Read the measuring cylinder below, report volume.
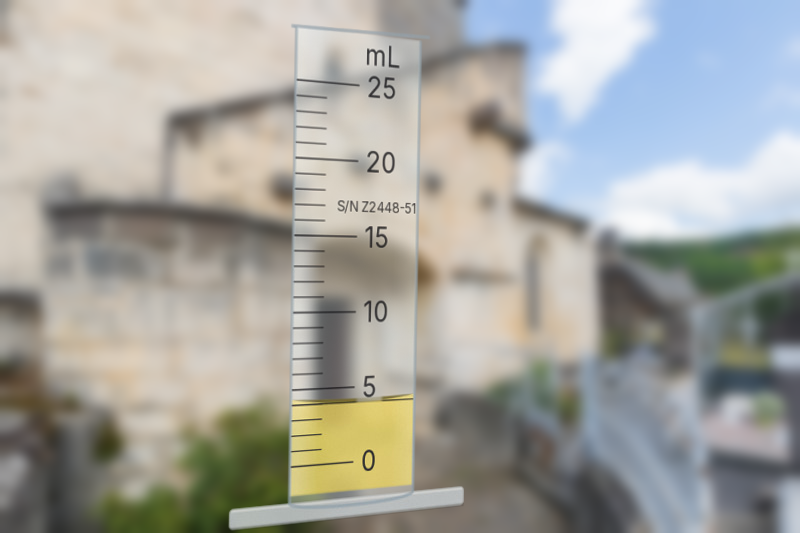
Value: 4 mL
